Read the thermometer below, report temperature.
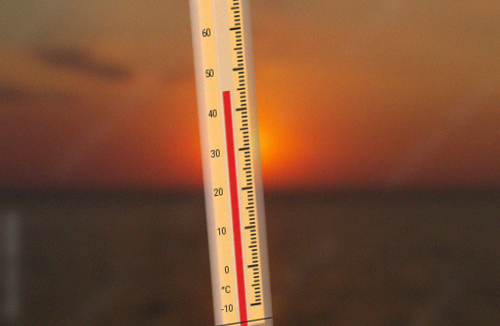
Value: 45 °C
